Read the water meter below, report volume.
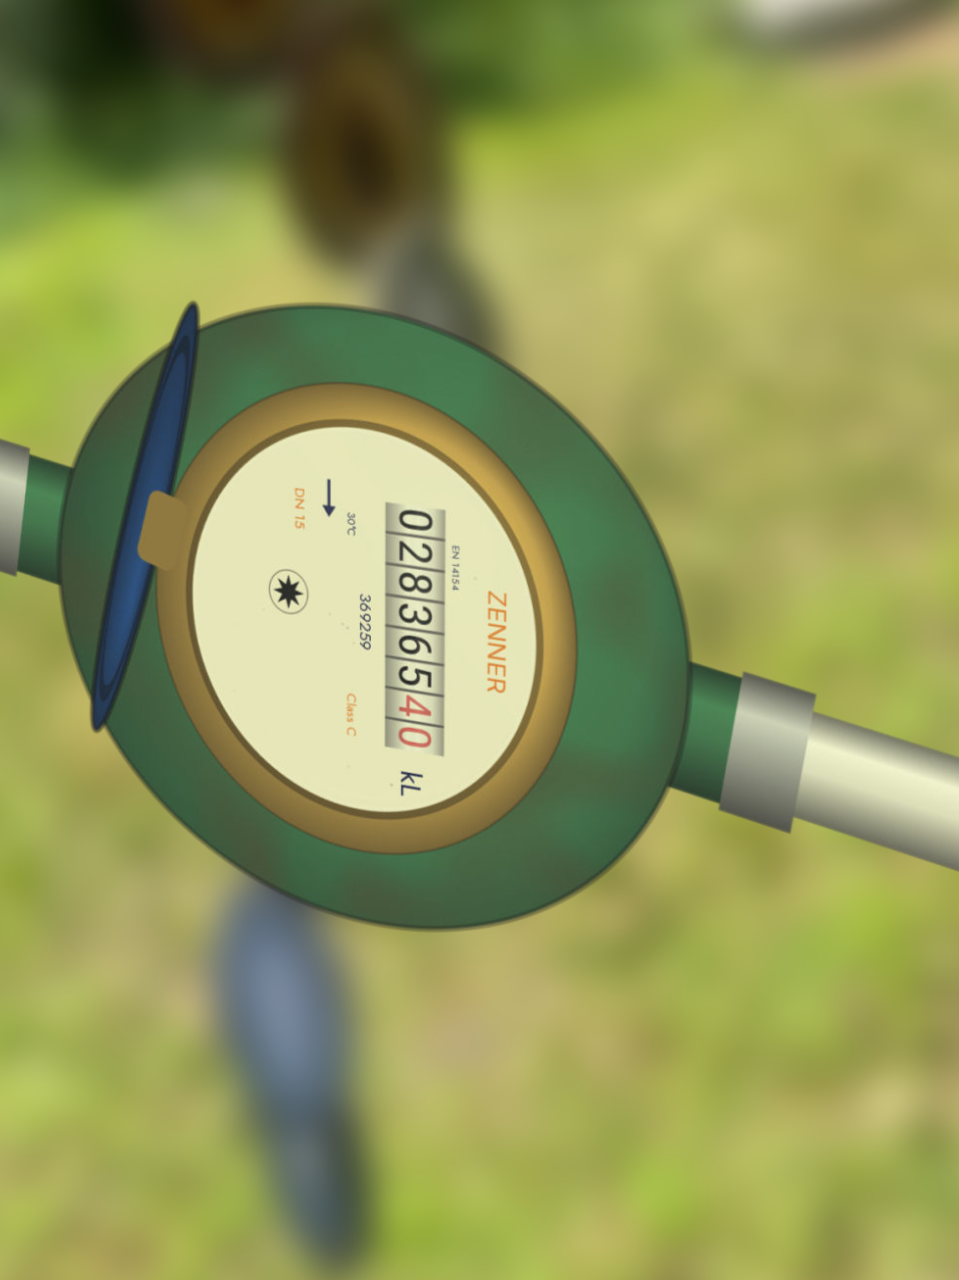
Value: 28365.40 kL
